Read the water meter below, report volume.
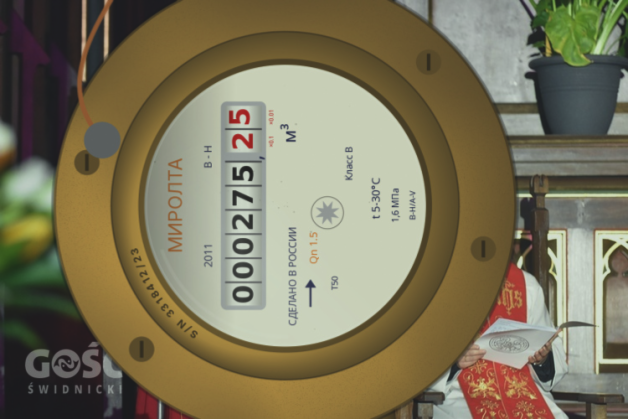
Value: 275.25 m³
